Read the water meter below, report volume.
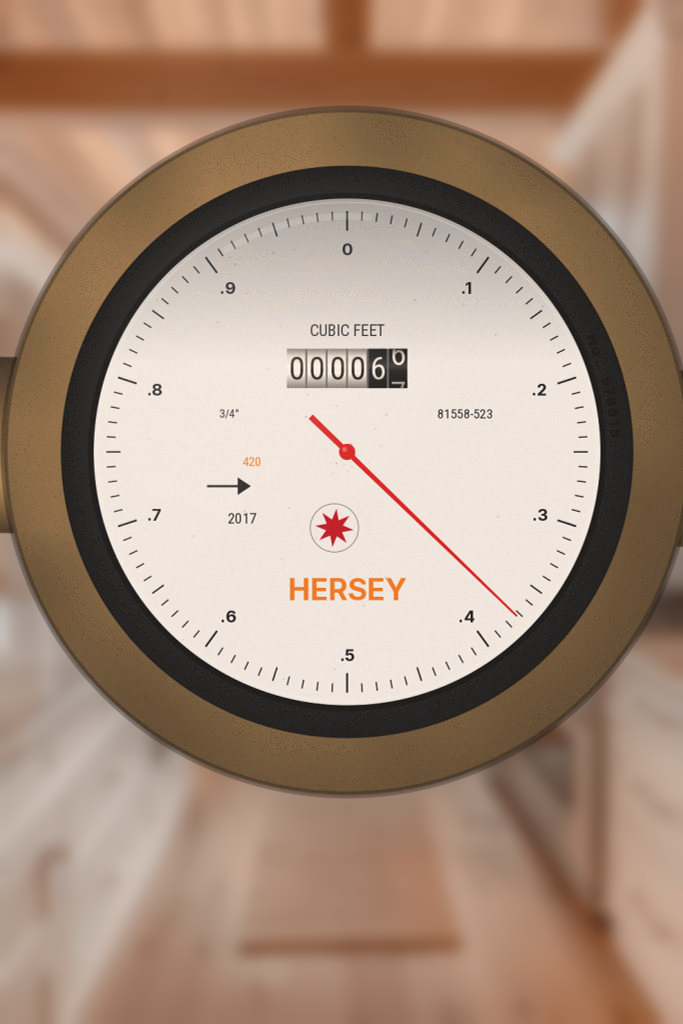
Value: 66.37 ft³
